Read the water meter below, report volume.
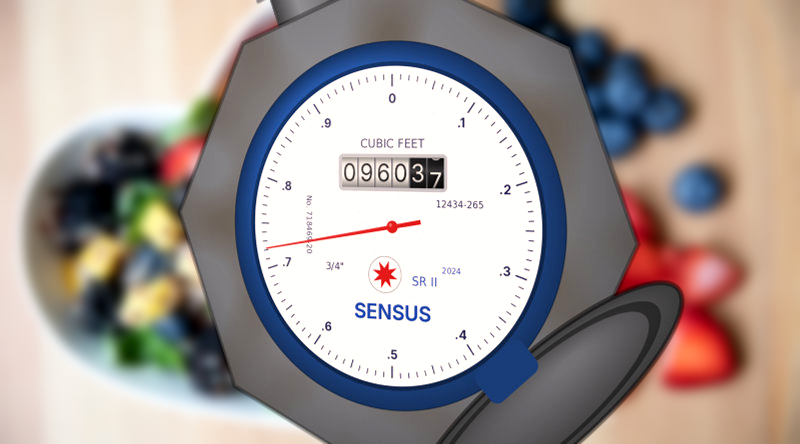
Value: 96036.72 ft³
